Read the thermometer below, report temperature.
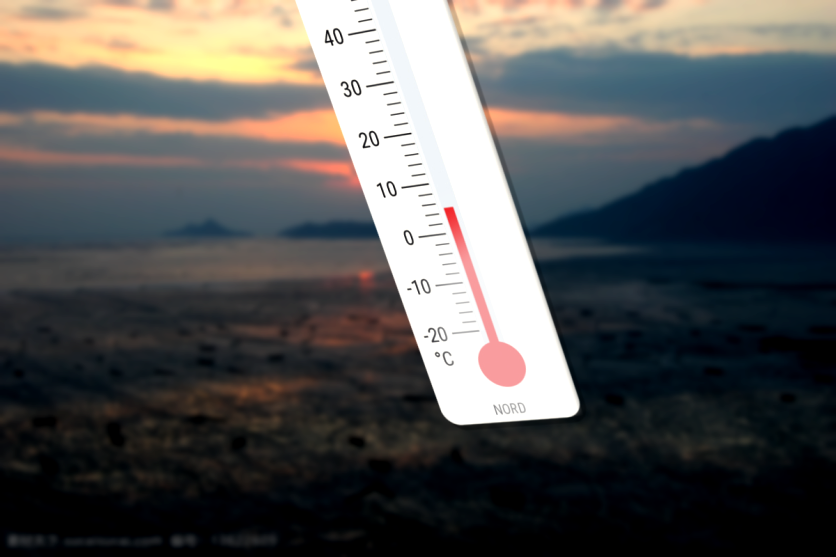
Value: 5 °C
